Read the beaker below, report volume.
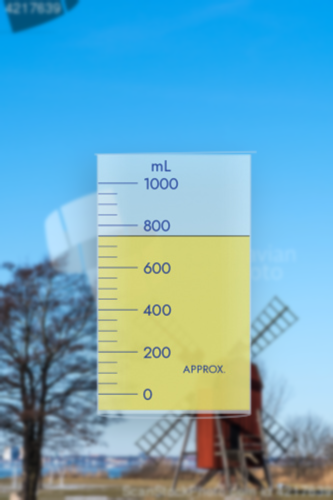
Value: 750 mL
